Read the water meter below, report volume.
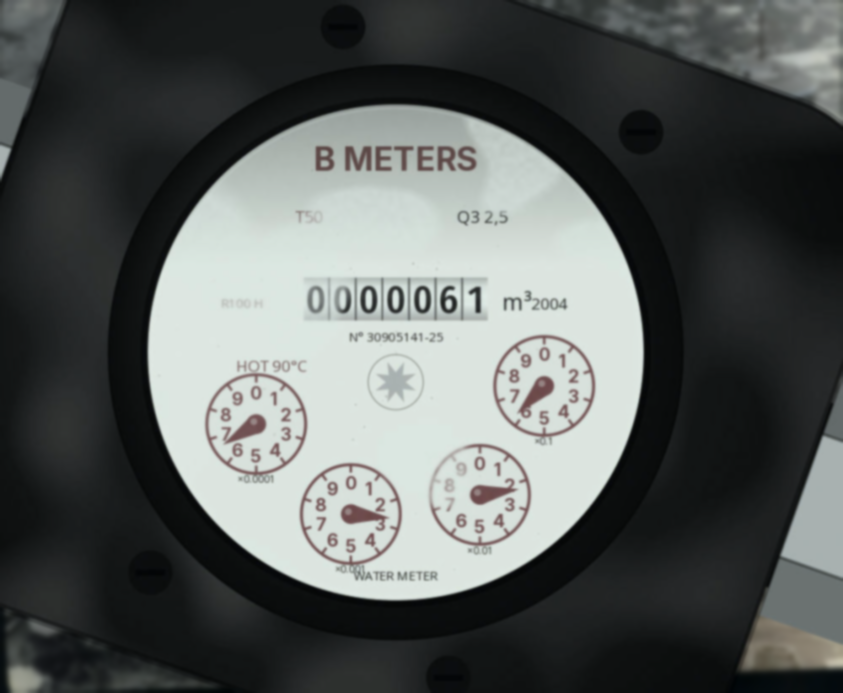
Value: 61.6226 m³
